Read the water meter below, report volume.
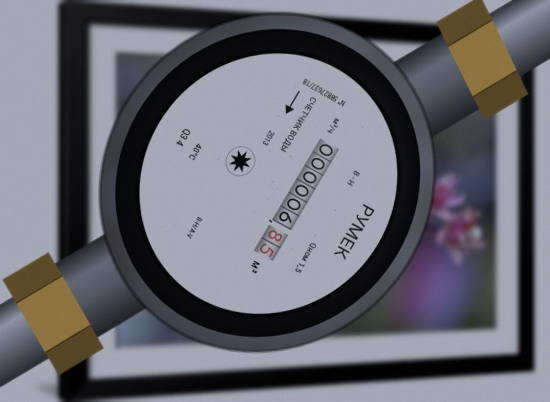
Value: 6.85 m³
